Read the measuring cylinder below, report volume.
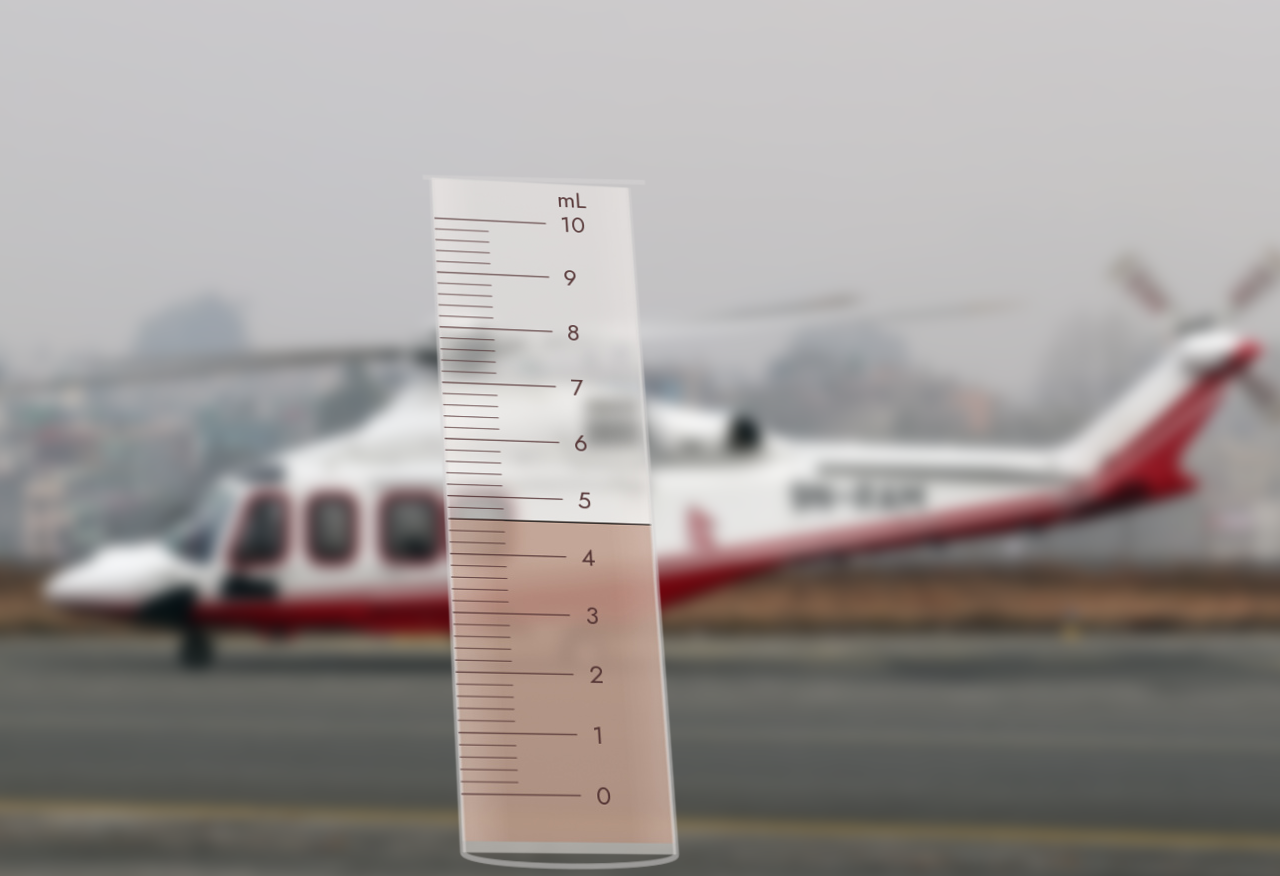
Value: 4.6 mL
